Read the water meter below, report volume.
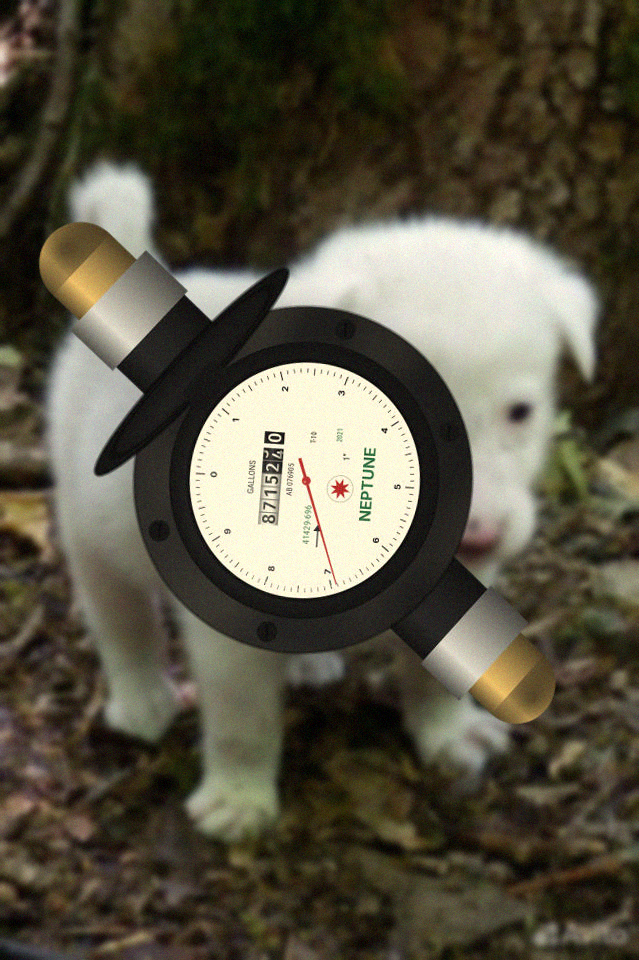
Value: 8715236.9 gal
